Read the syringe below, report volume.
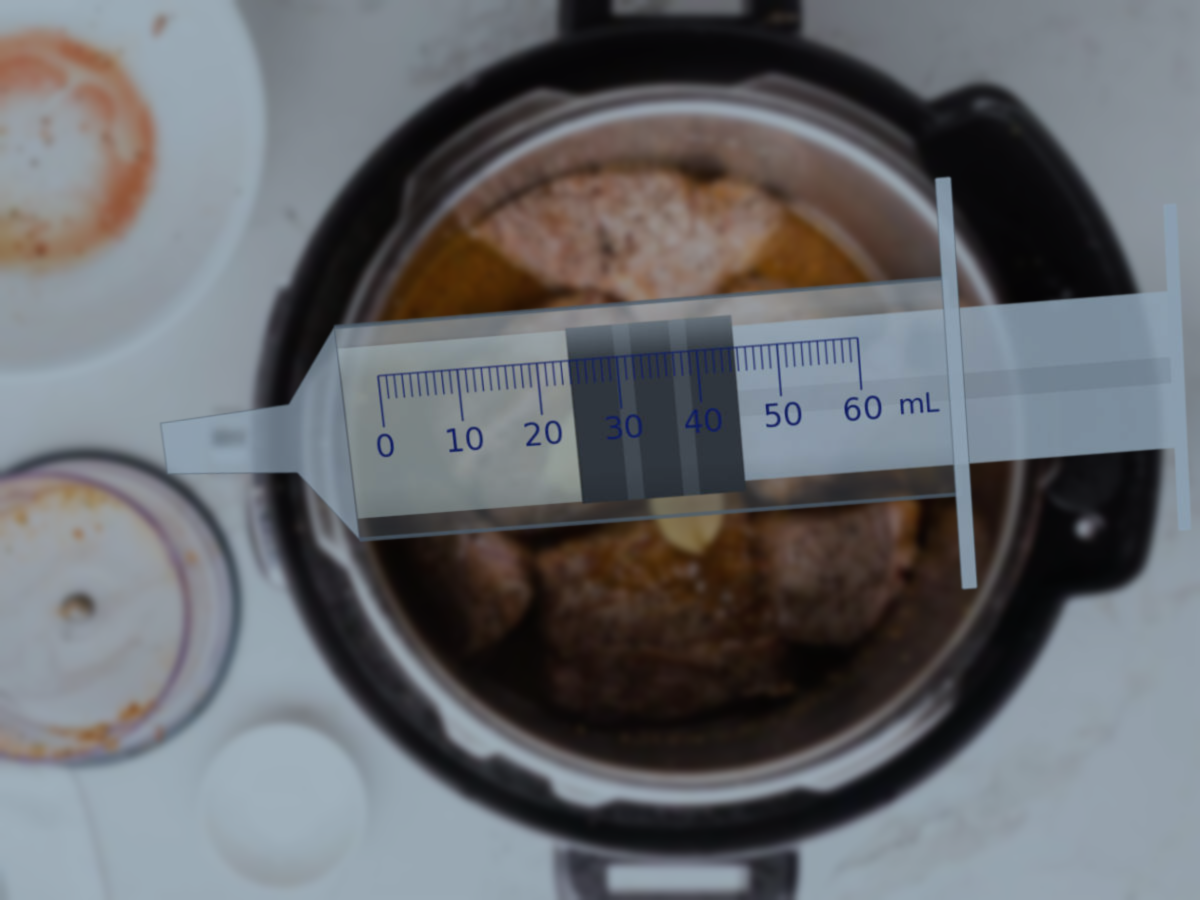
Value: 24 mL
